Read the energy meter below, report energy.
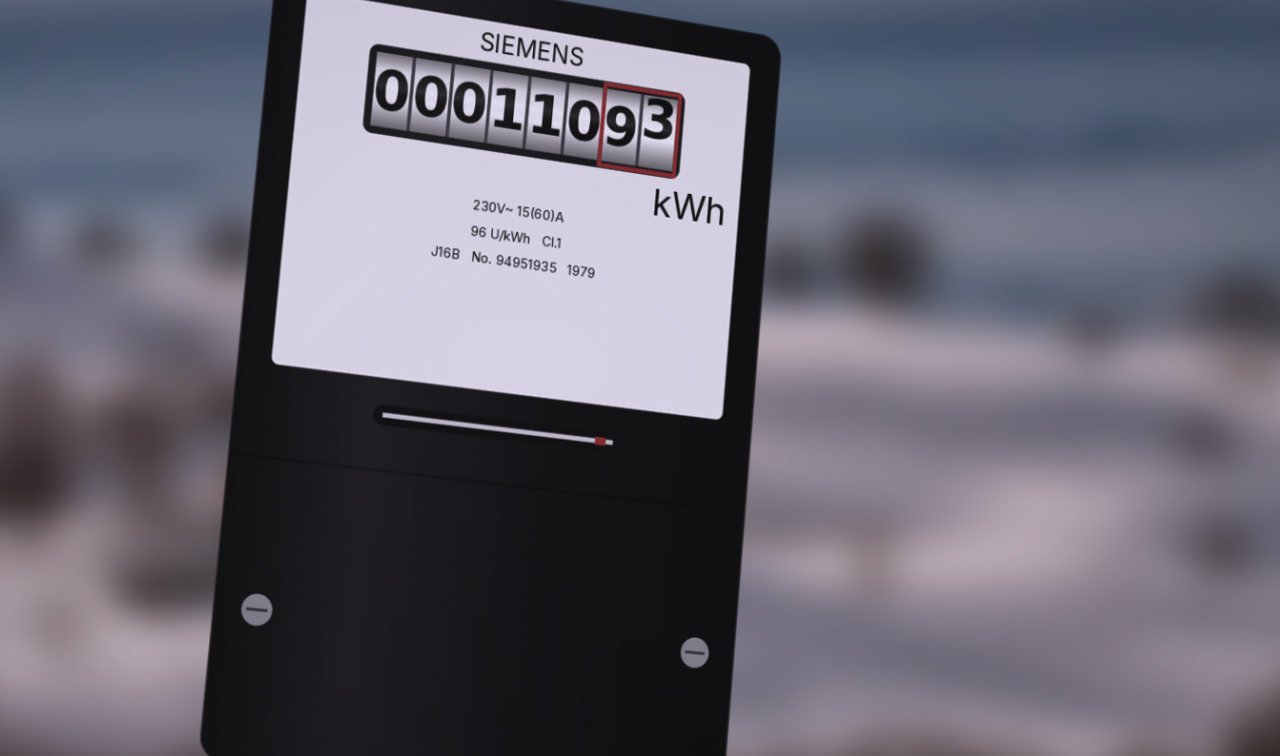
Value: 110.93 kWh
